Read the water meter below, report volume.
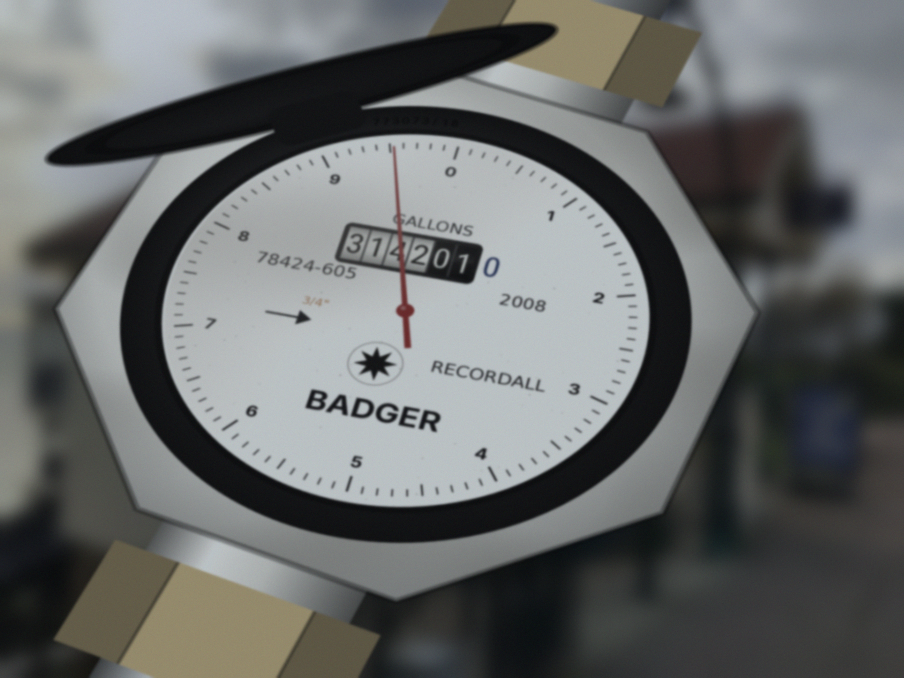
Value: 3142009.5 gal
